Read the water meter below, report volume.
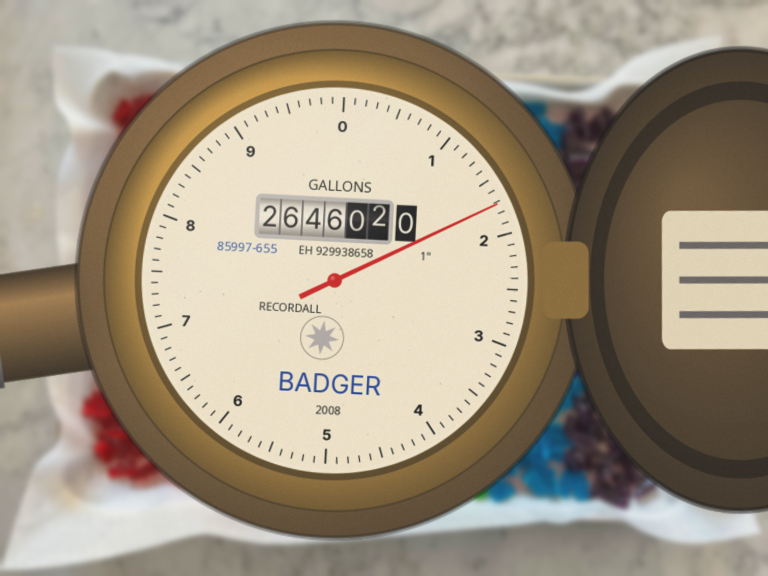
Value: 2646021.7 gal
